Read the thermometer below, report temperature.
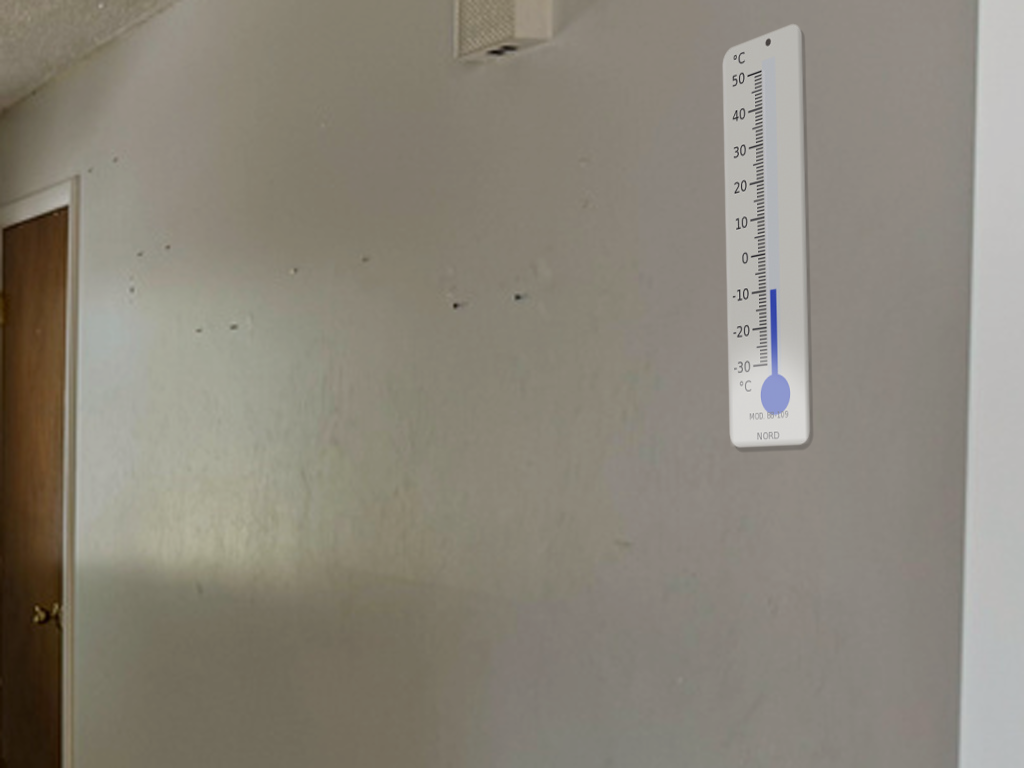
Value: -10 °C
